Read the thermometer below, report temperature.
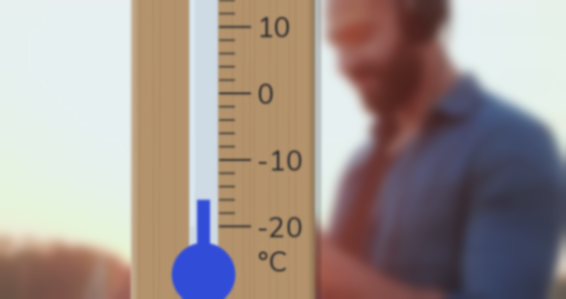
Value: -16 °C
